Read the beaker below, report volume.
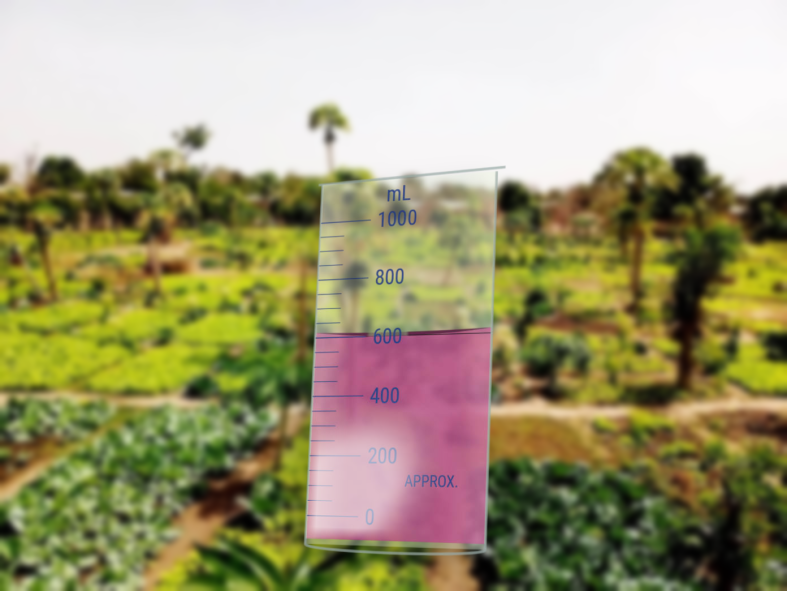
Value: 600 mL
